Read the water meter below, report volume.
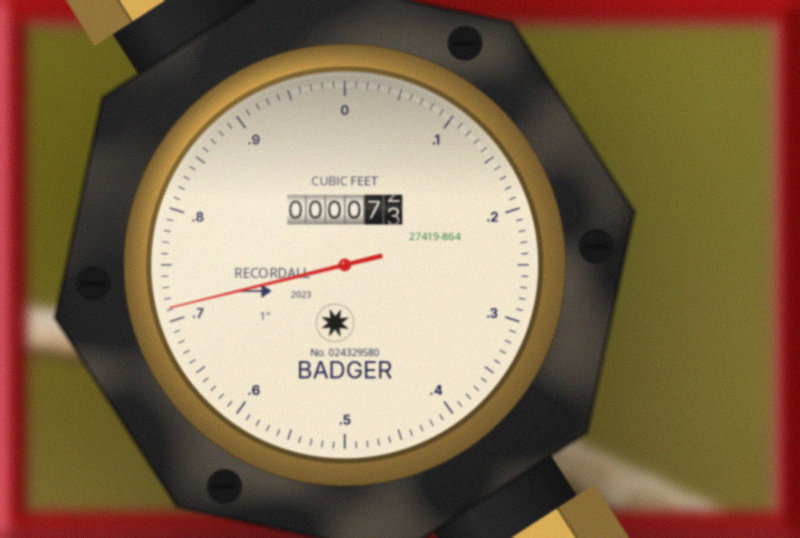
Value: 72.71 ft³
